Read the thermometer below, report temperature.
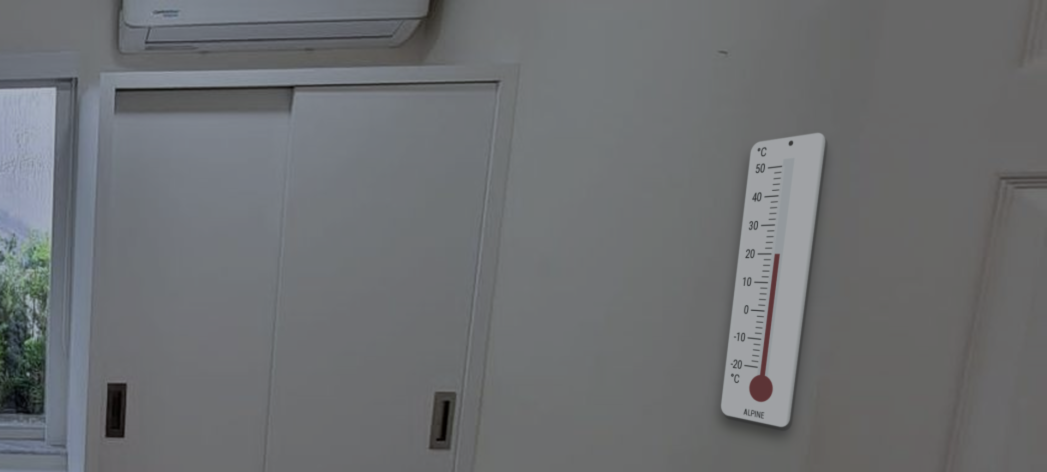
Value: 20 °C
